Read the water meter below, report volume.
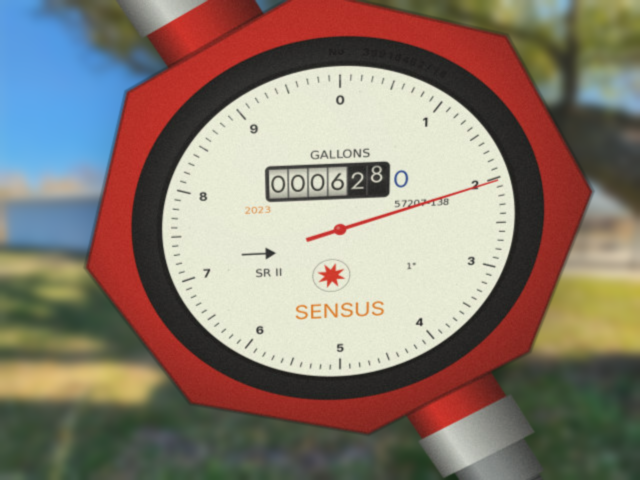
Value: 6282.0 gal
